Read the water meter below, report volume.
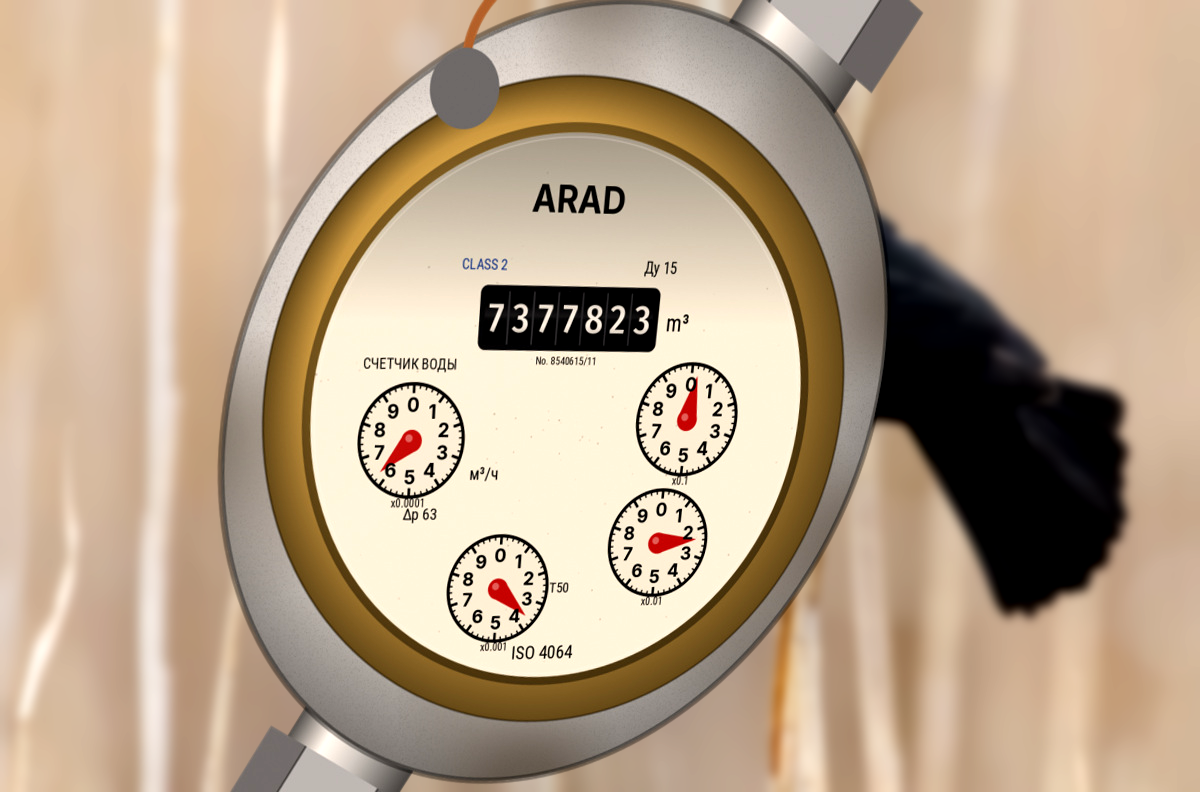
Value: 7377823.0236 m³
